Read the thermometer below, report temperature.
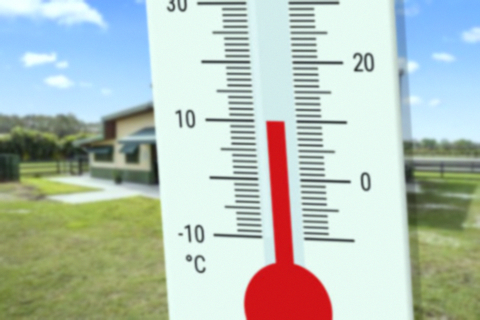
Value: 10 °C
